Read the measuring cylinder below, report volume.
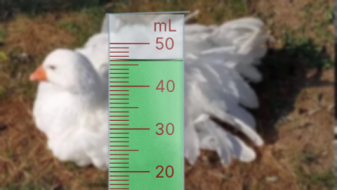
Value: 46 mL
